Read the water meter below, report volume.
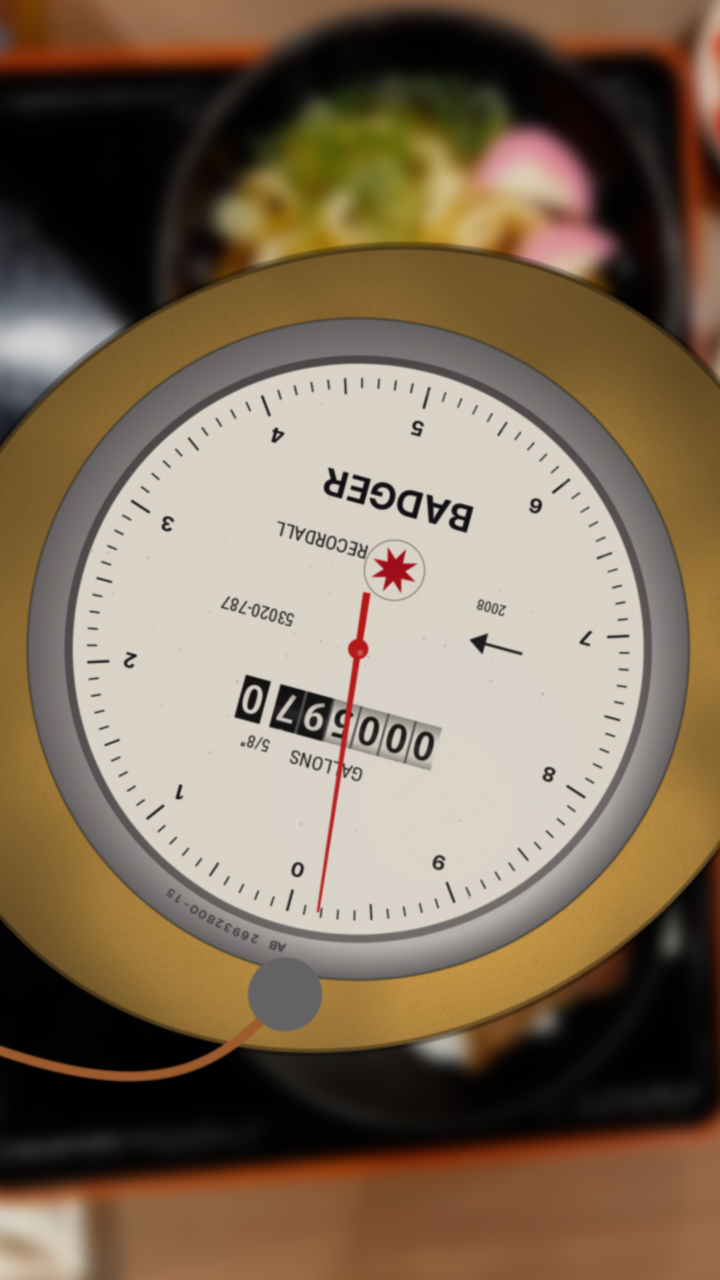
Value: 5969.8 gal
